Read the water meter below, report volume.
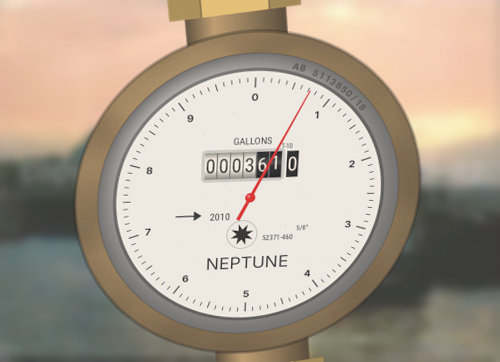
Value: 3610.7 gal
